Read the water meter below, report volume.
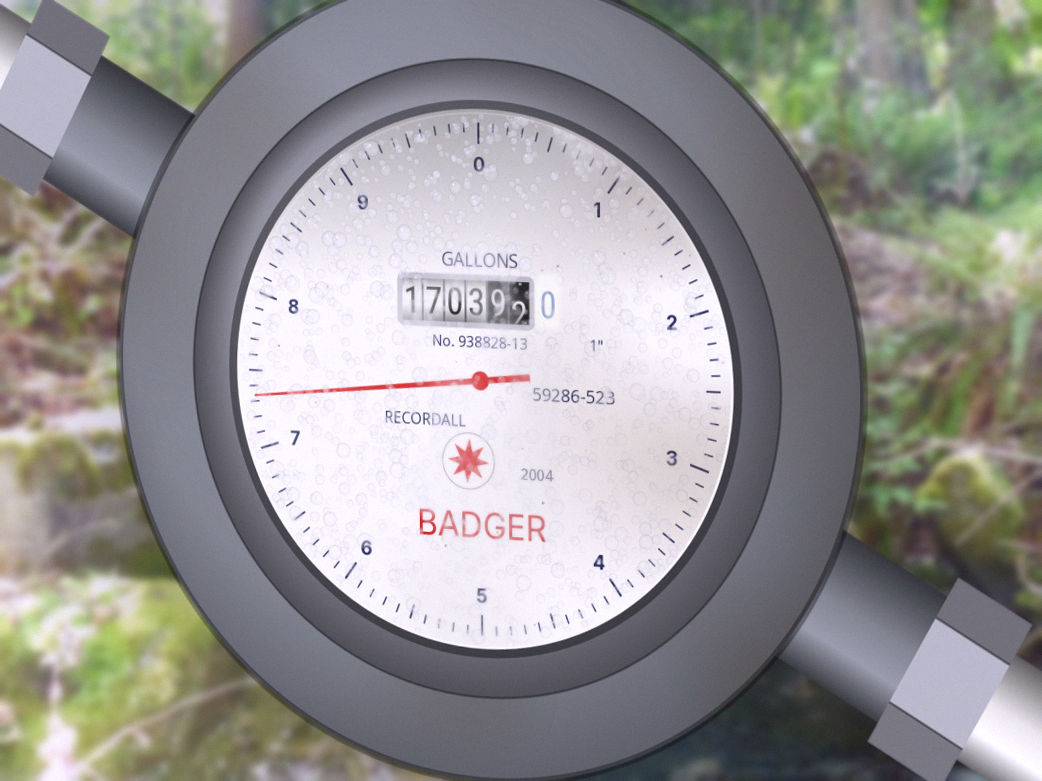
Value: 1703917.3 gal
